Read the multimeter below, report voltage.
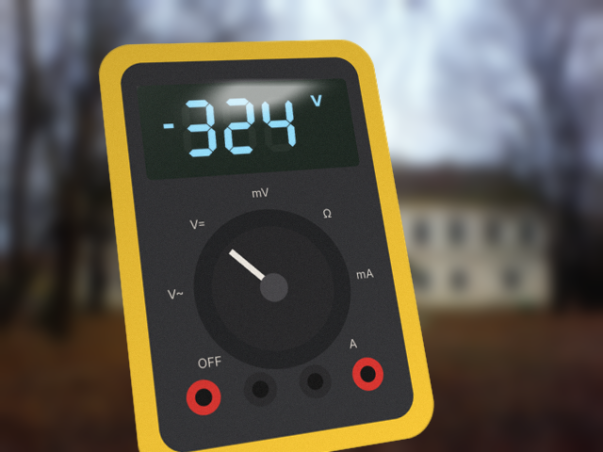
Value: -324 V
